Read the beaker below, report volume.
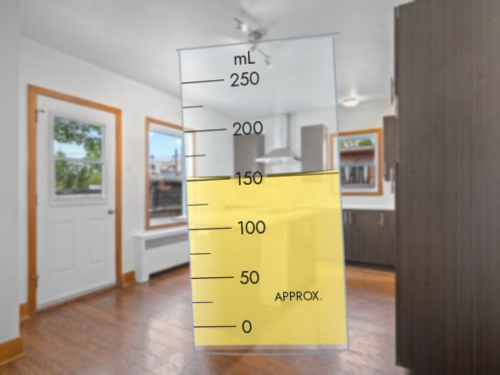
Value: 150 mL
